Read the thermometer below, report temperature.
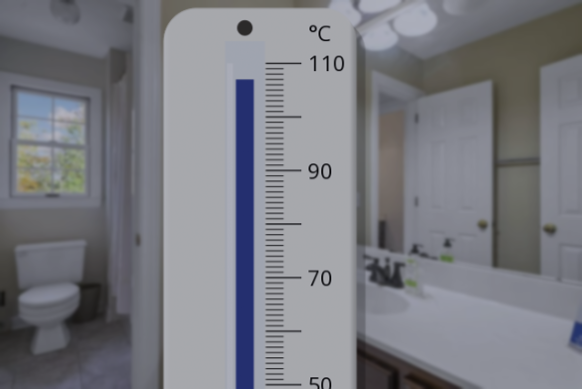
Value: 107 °C
